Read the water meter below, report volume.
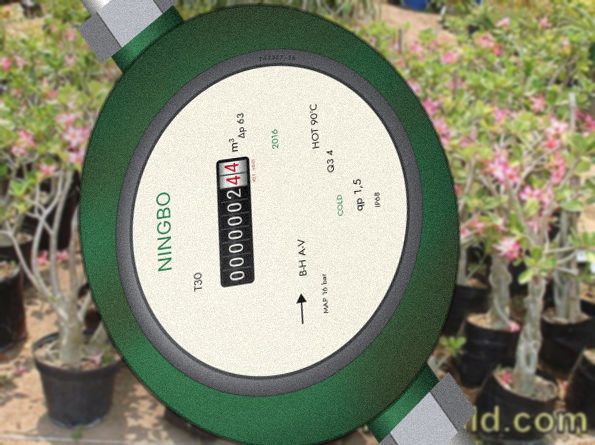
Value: 2.44 m³
